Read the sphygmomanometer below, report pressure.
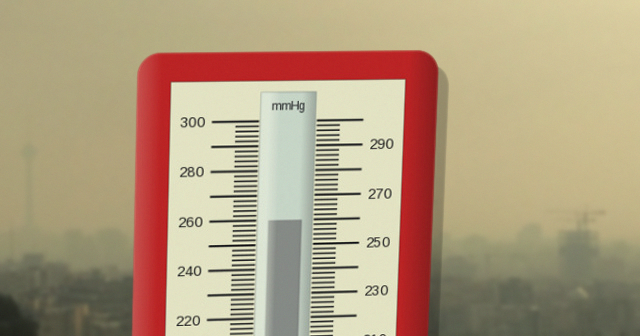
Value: 260 mmHg
